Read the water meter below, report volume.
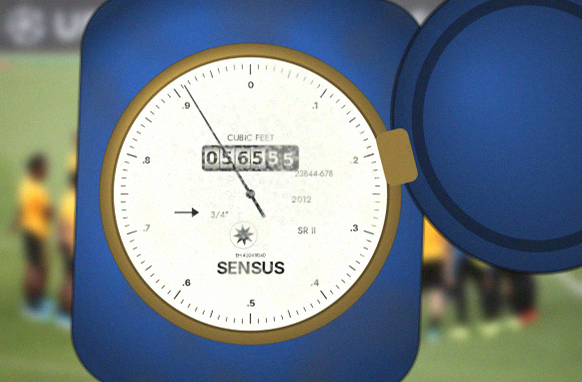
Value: 56554.91 ft³
